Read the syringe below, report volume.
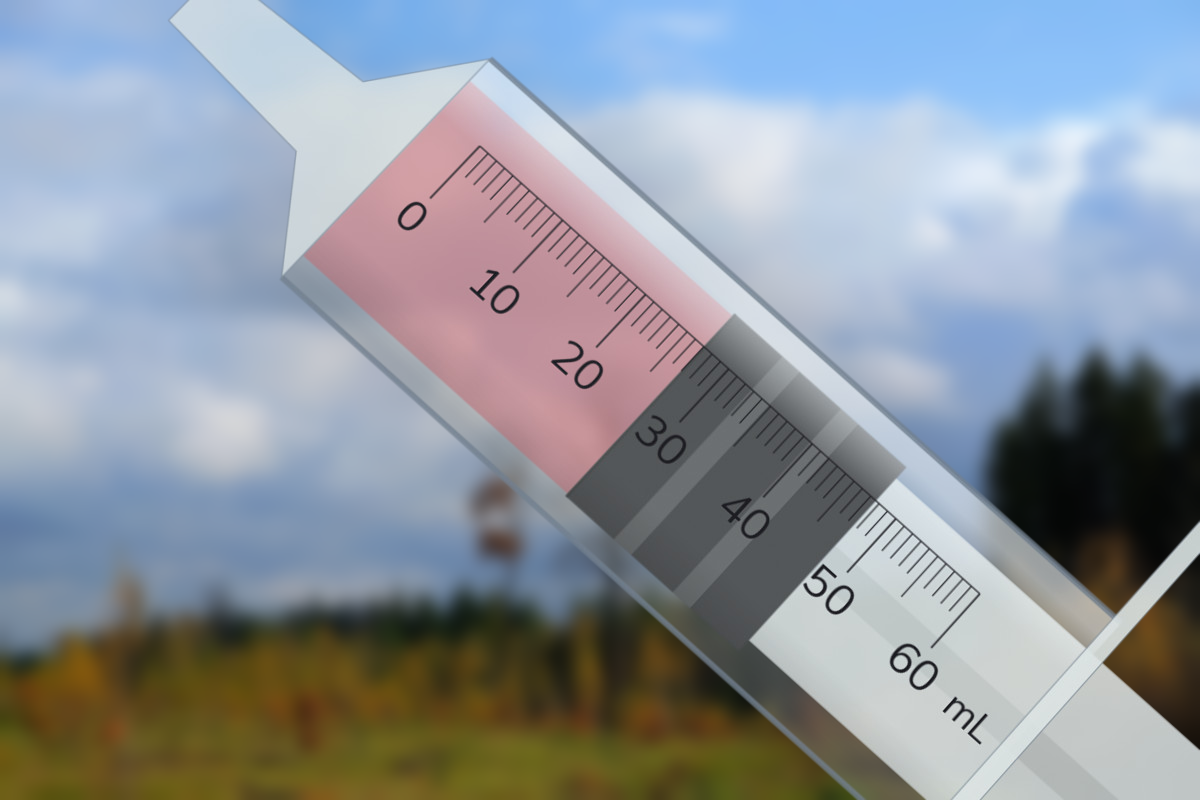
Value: 27 mL
